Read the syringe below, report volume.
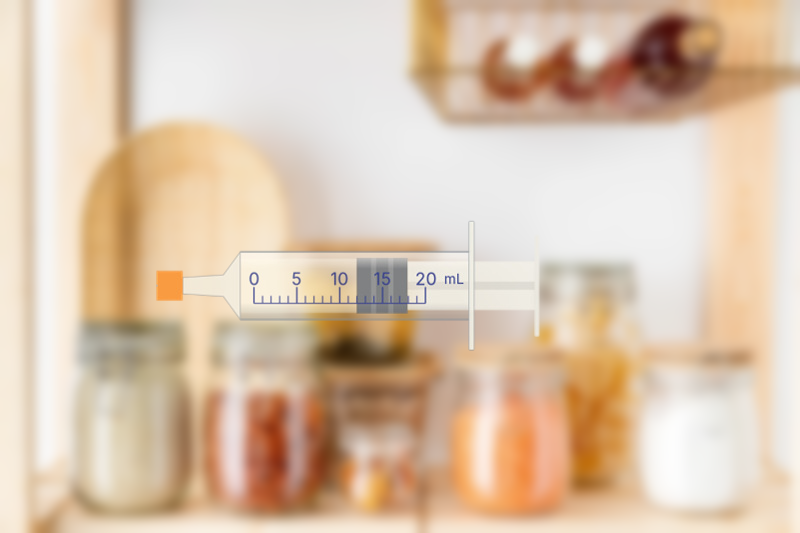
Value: 12 mL
